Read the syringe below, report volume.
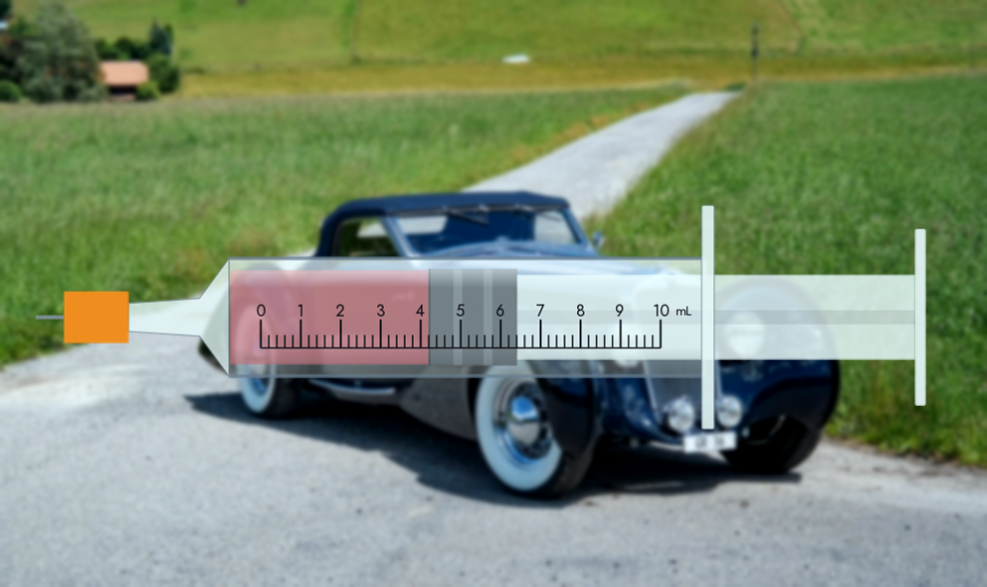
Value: 4.2 mL
